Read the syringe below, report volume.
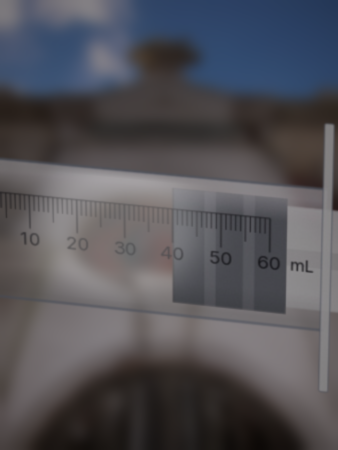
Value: 40 mL
